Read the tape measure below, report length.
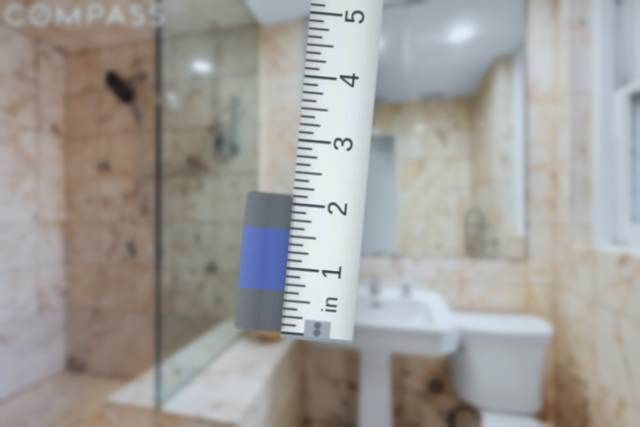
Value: 2.125 in
